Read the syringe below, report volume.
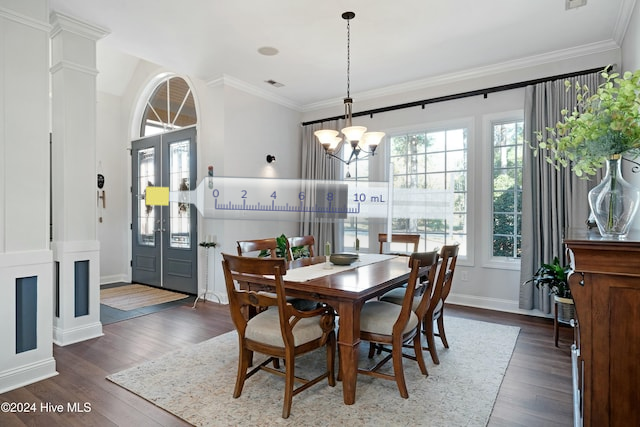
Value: 7 mL
